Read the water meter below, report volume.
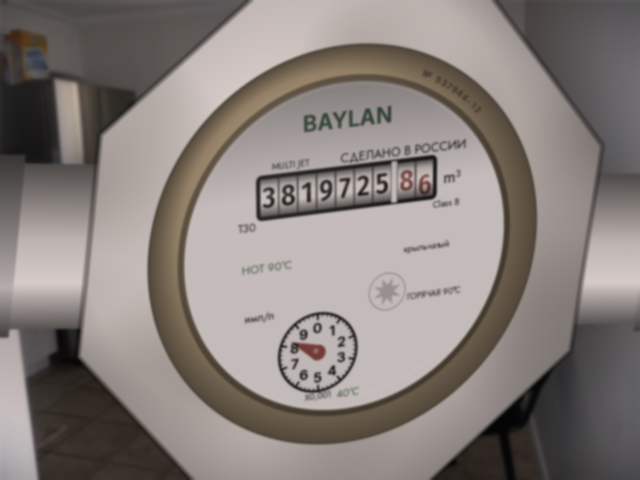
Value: 3819725.858 m³
